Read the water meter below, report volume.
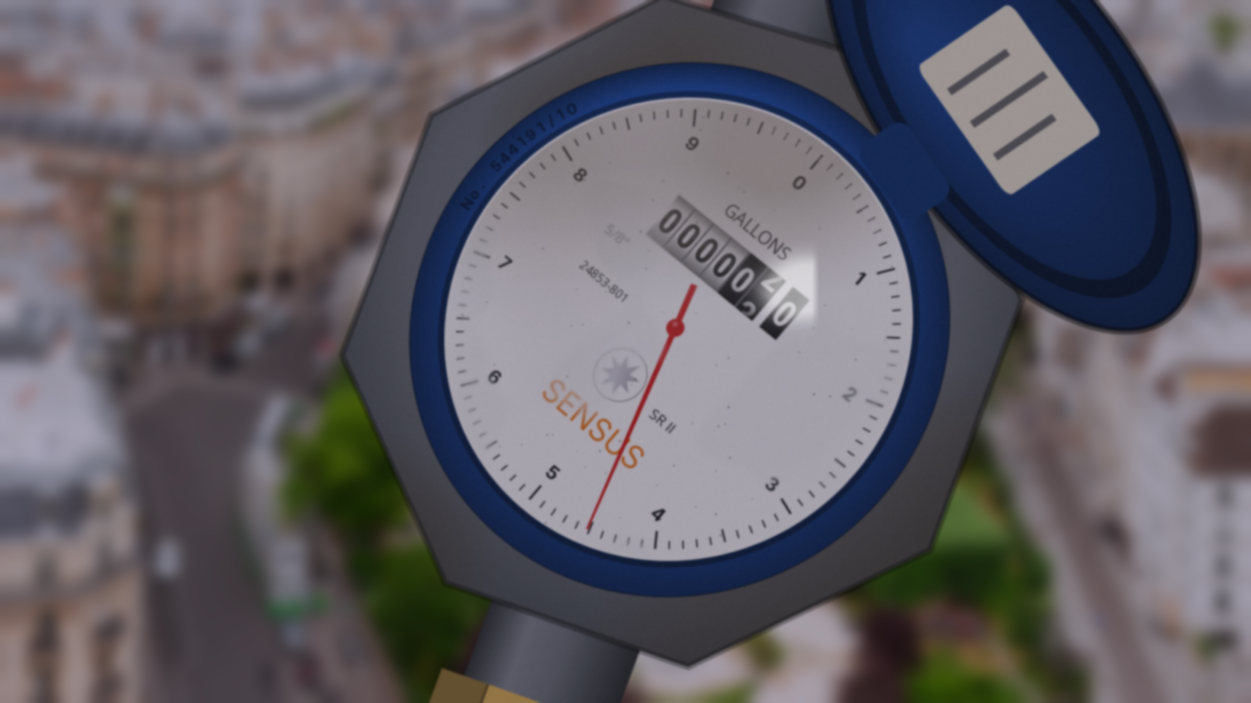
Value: 24.5 gal
